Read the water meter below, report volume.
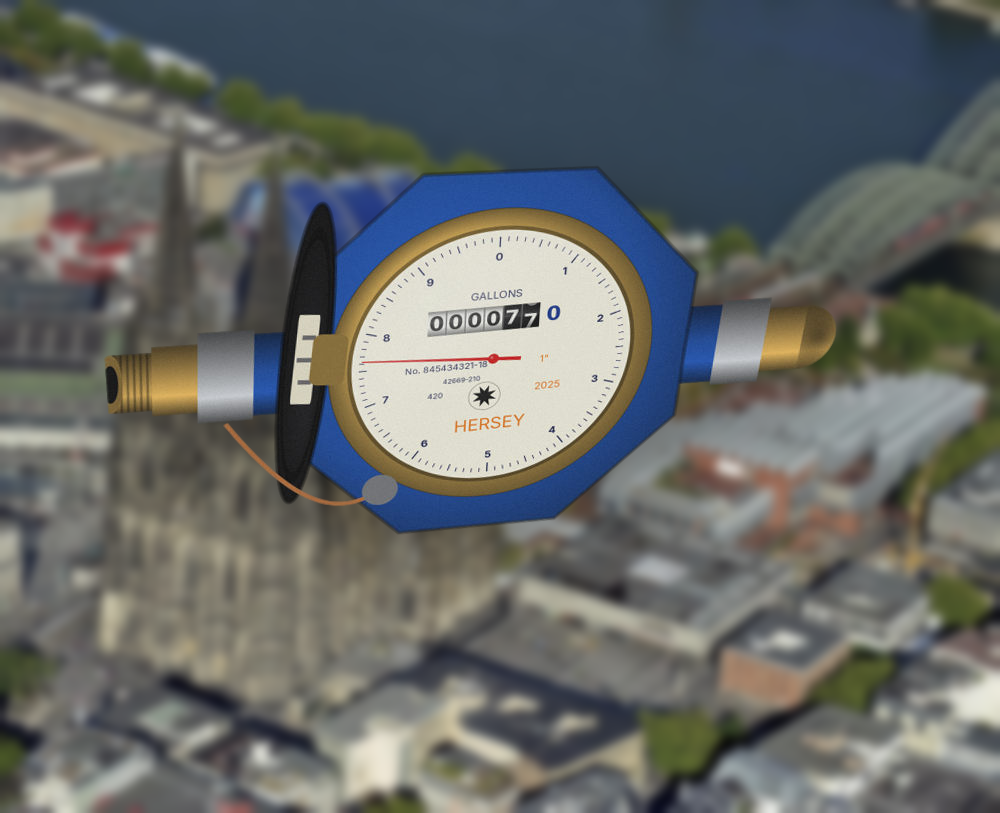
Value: 767.6 gal
